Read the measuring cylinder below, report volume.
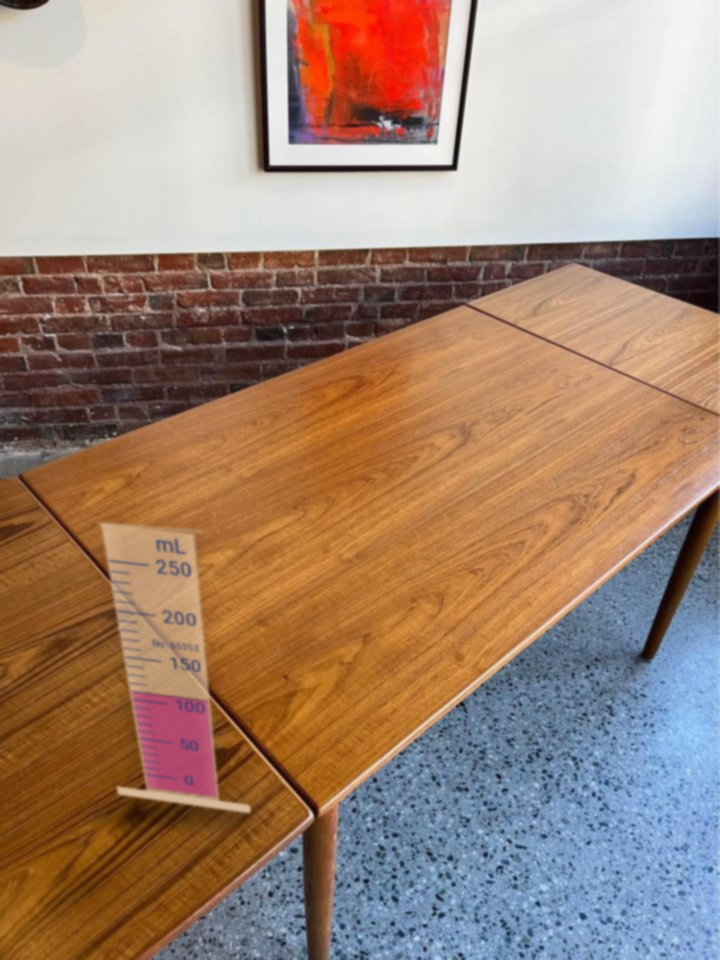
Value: 110 mL
